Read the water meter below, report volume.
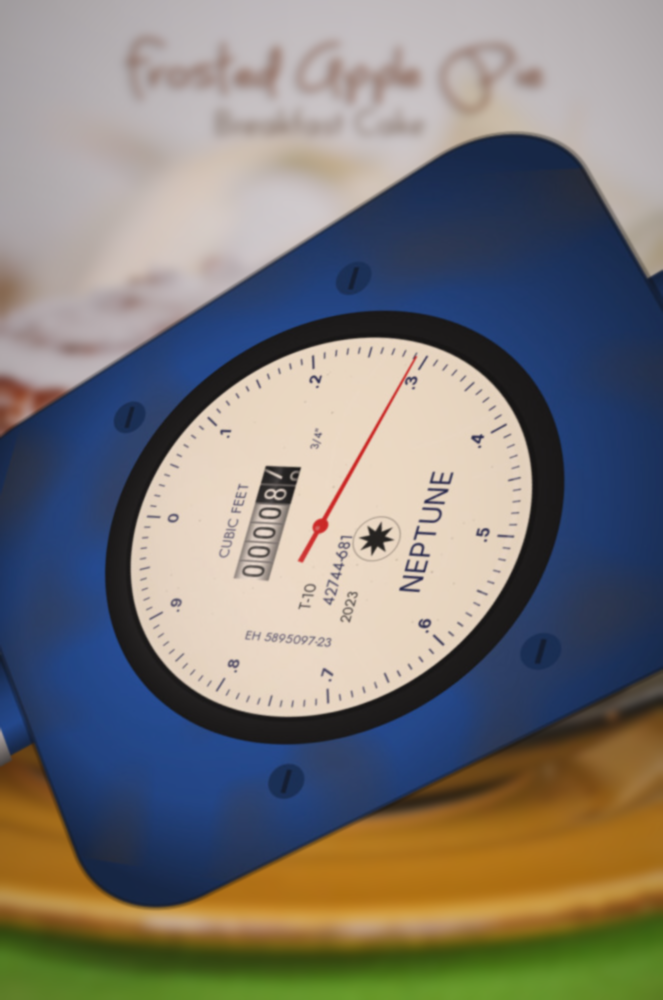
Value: 87.29 ft³
